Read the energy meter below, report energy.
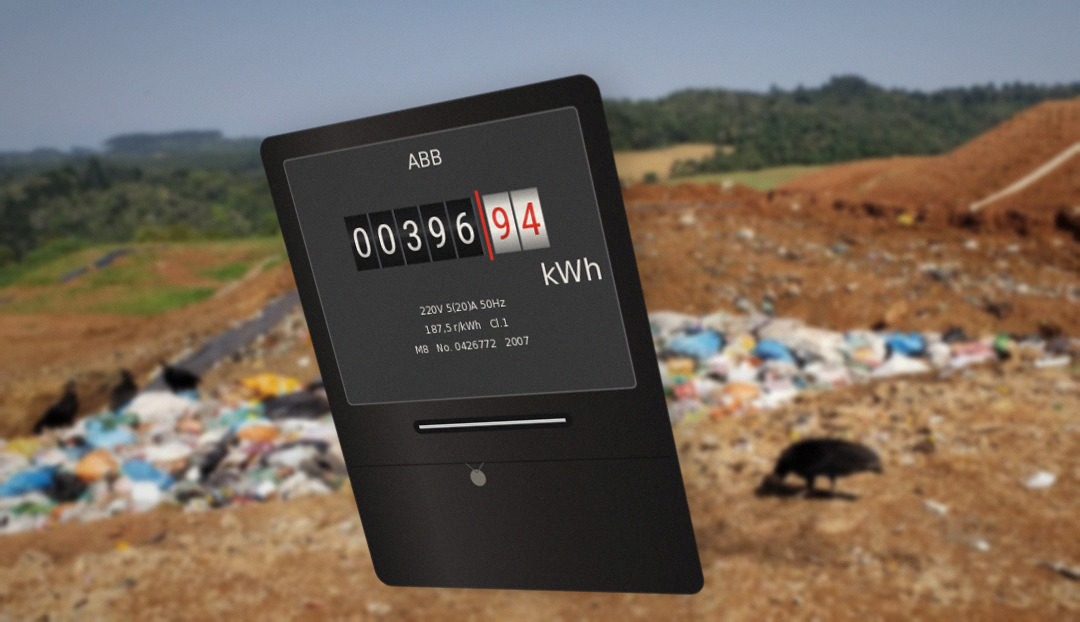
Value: 396.94 kWh
